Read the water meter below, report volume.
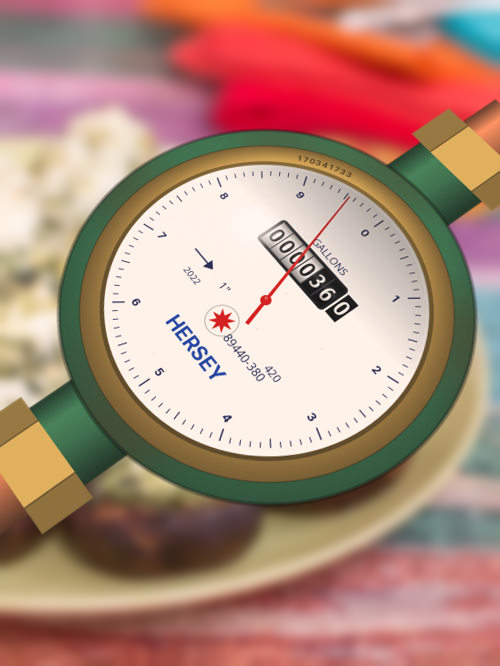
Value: 359.5 gal
